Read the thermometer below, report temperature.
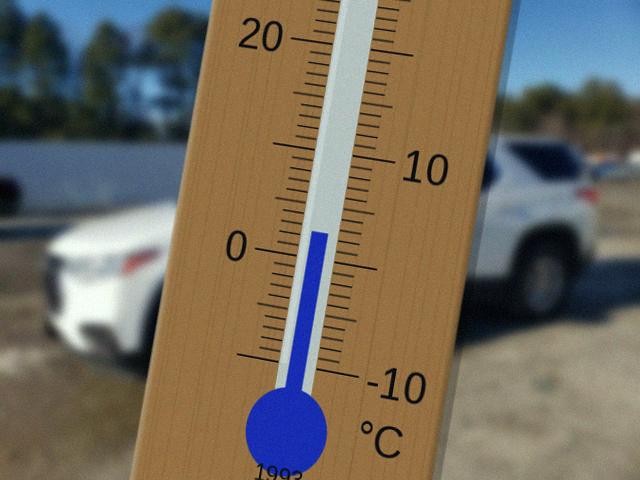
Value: 2.5 °C
